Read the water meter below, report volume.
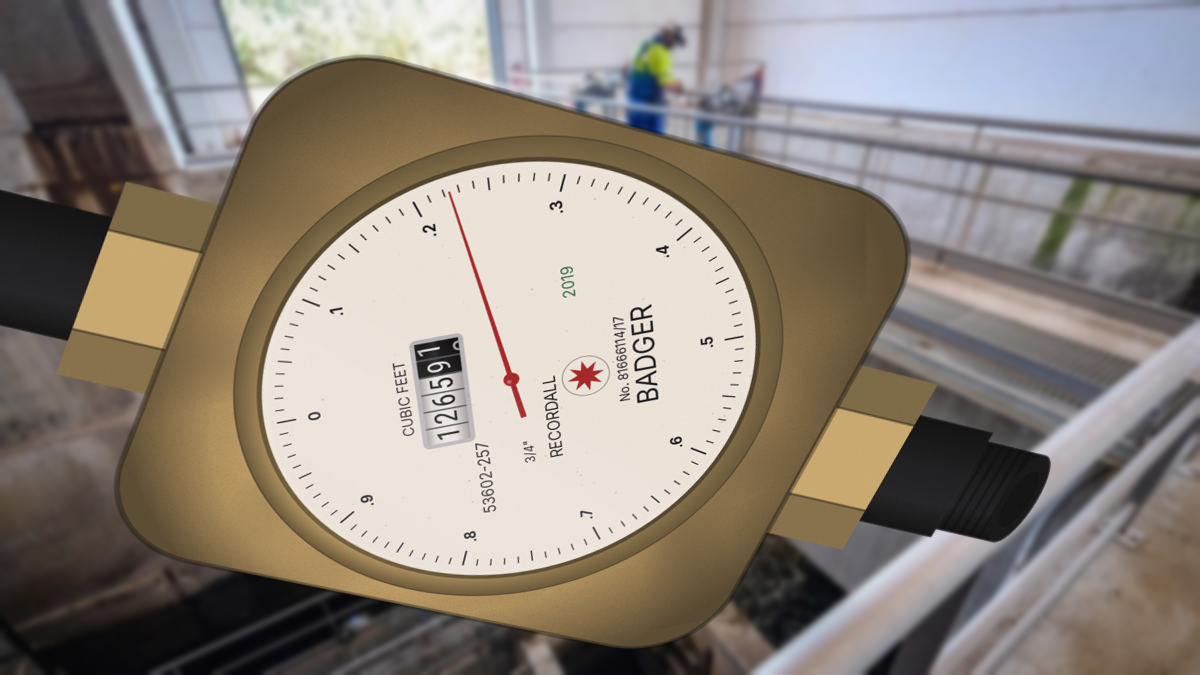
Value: 126591.22 ft³
